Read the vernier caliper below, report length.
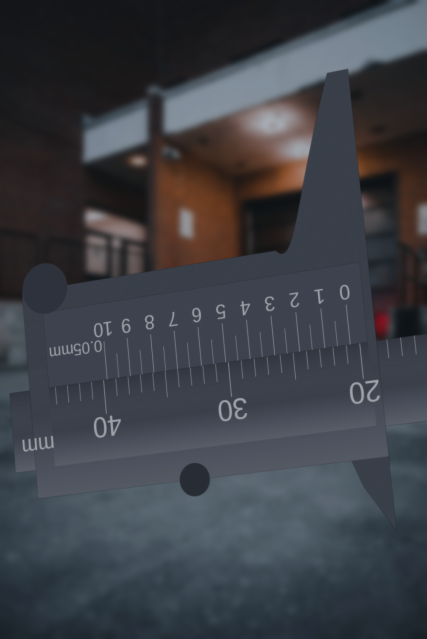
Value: 20.7 mm
